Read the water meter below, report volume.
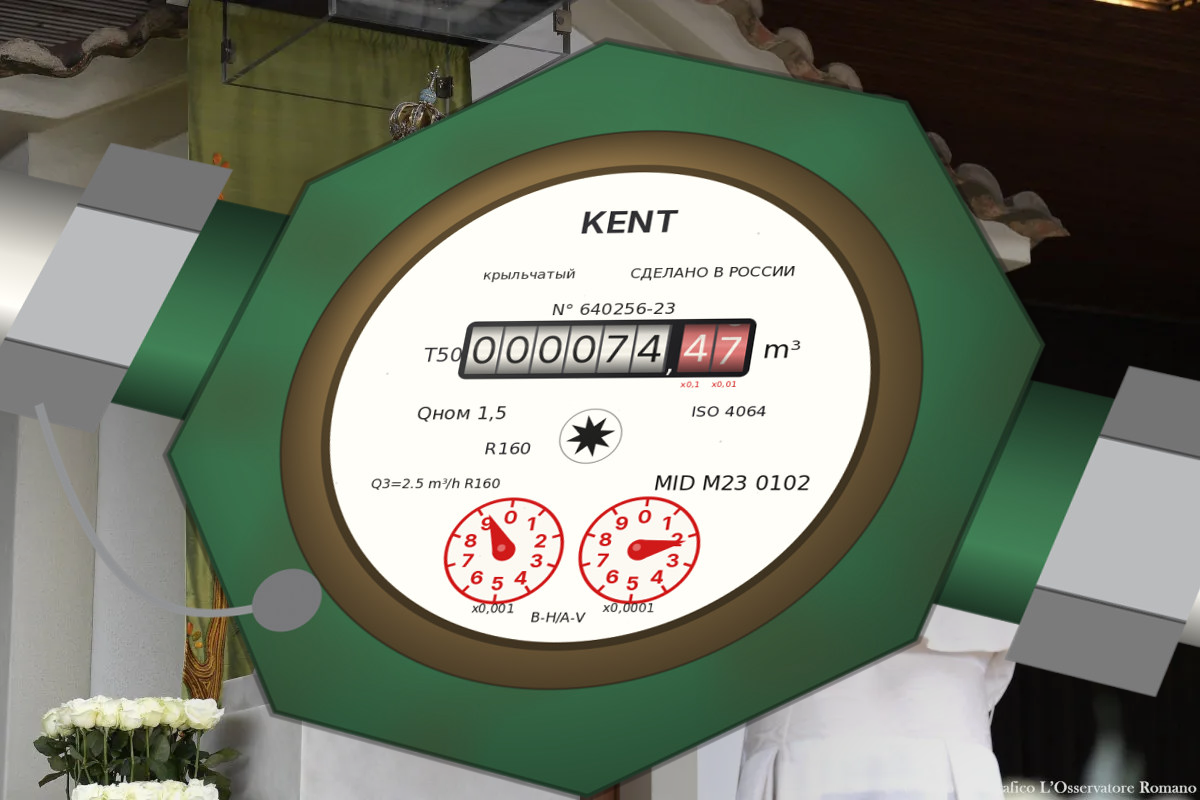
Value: 74.4692 m³
